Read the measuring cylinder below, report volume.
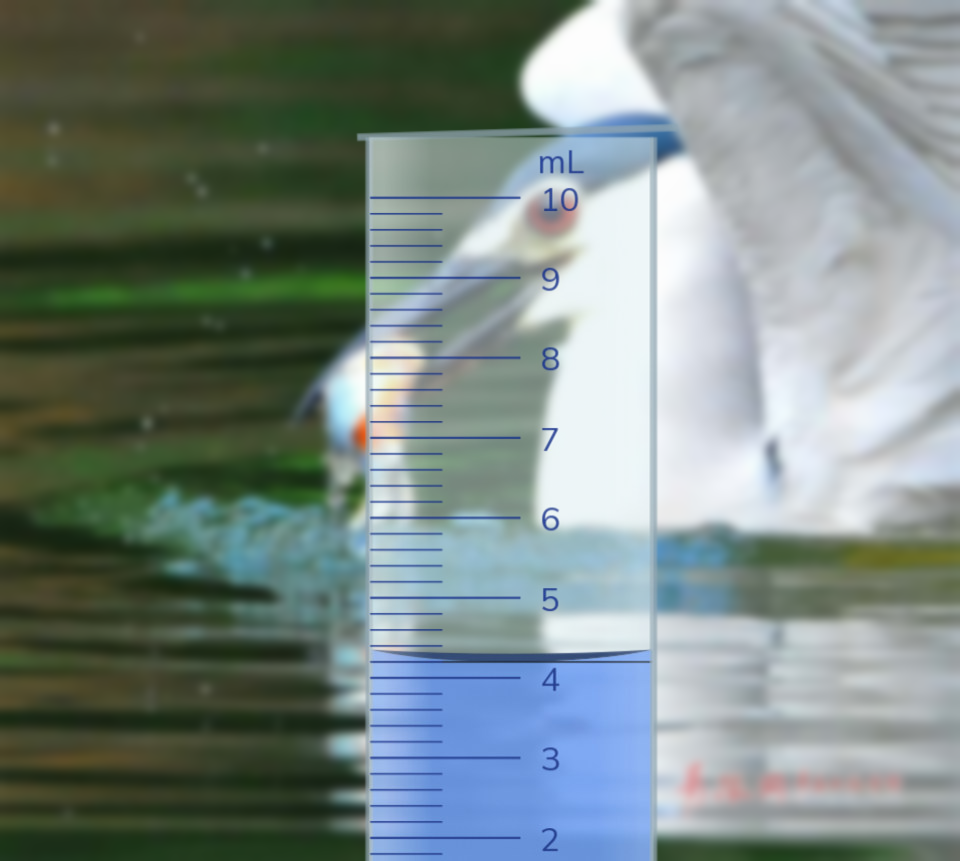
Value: 4.2 mL
